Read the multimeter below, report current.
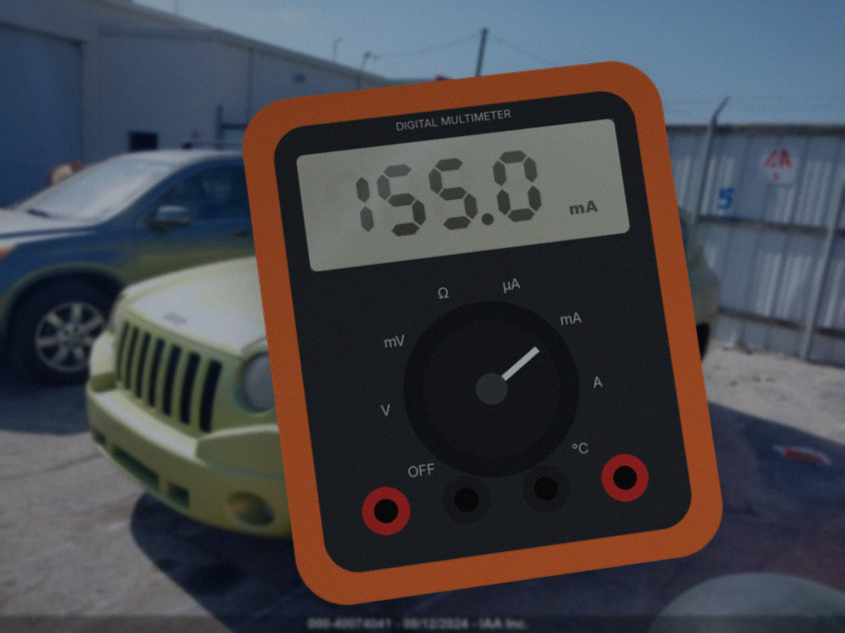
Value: 155.0 mA
